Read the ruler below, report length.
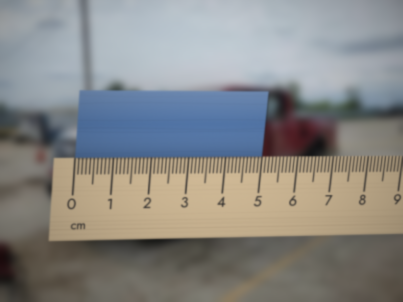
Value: 5 cm
